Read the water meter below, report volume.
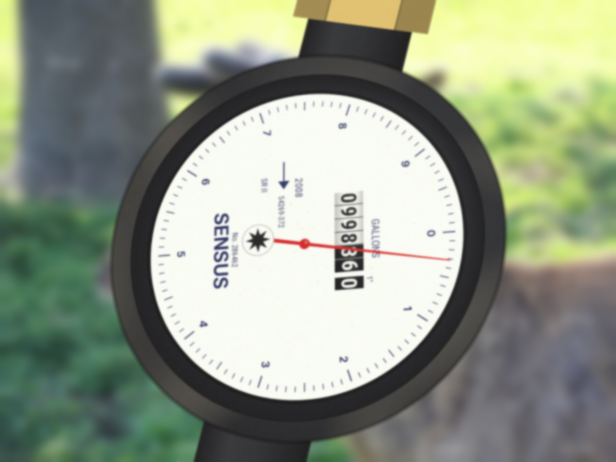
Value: 998360.3 gal
